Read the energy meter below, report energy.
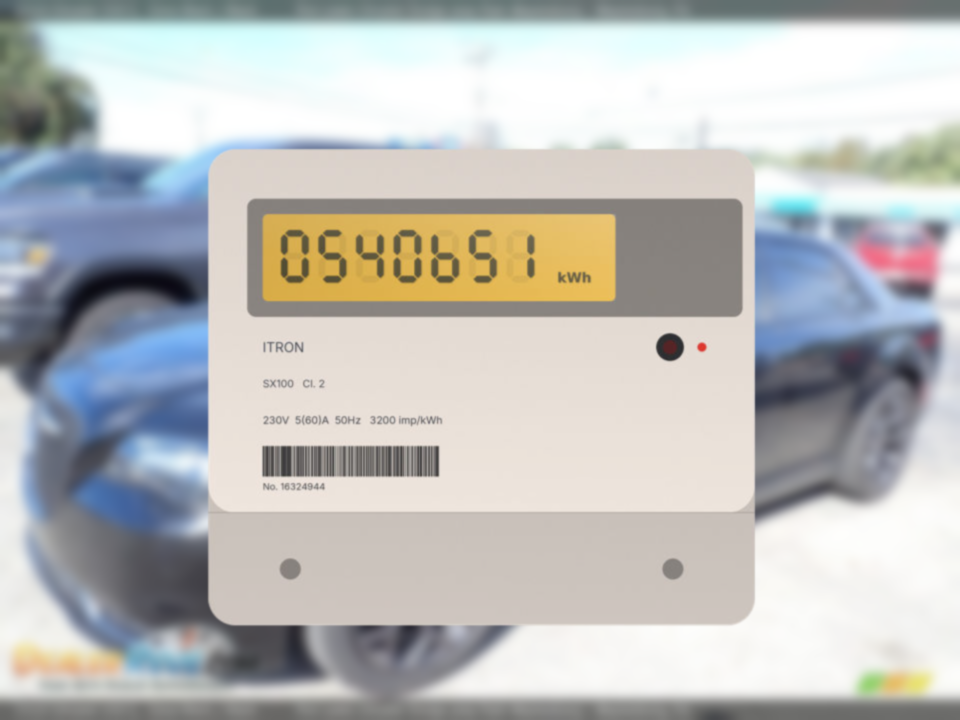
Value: 540651 kWh
